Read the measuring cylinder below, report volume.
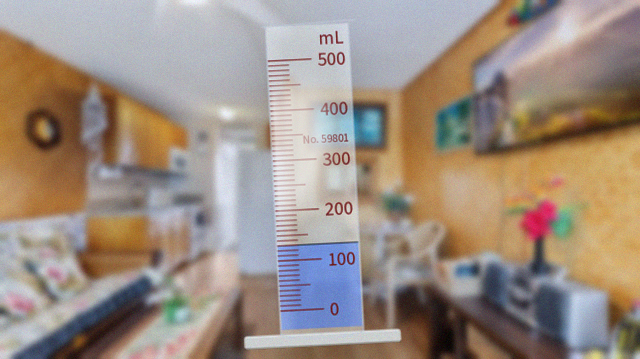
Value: 130 mL
